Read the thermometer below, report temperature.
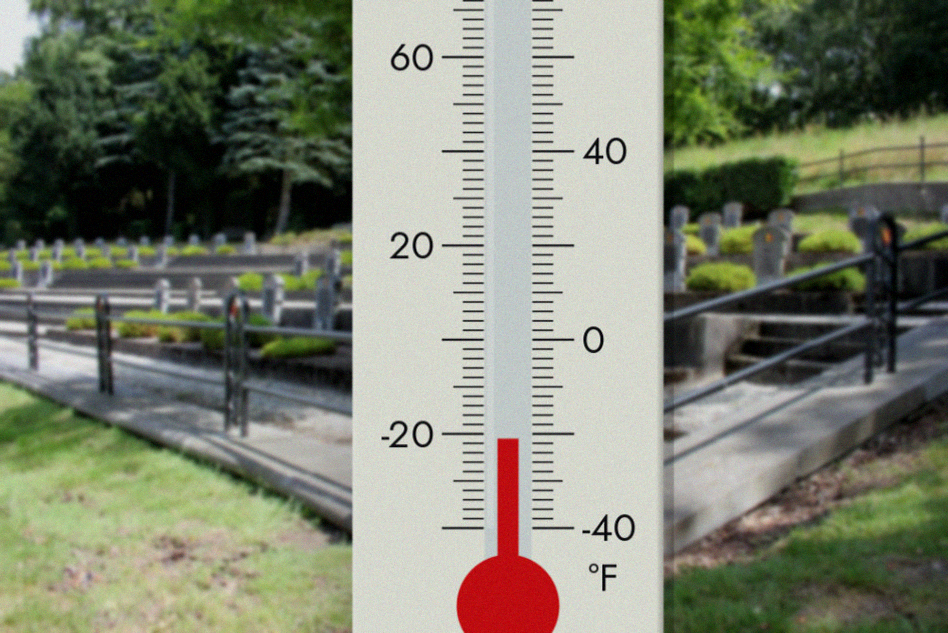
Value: -21 °F
